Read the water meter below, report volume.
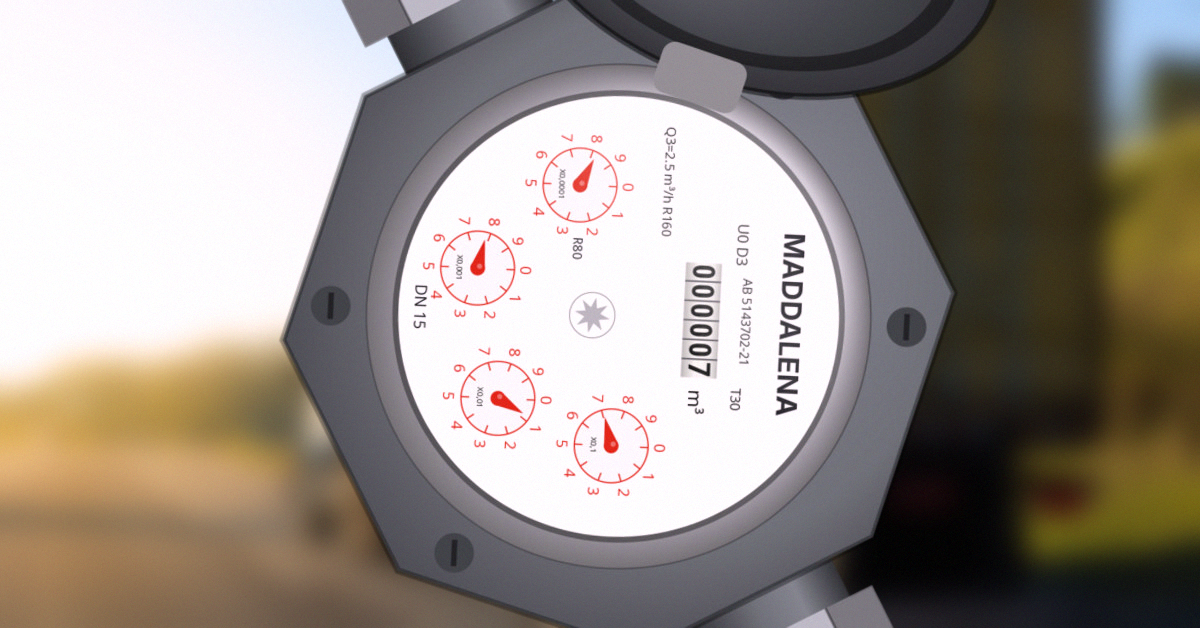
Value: 7.7078 m³
